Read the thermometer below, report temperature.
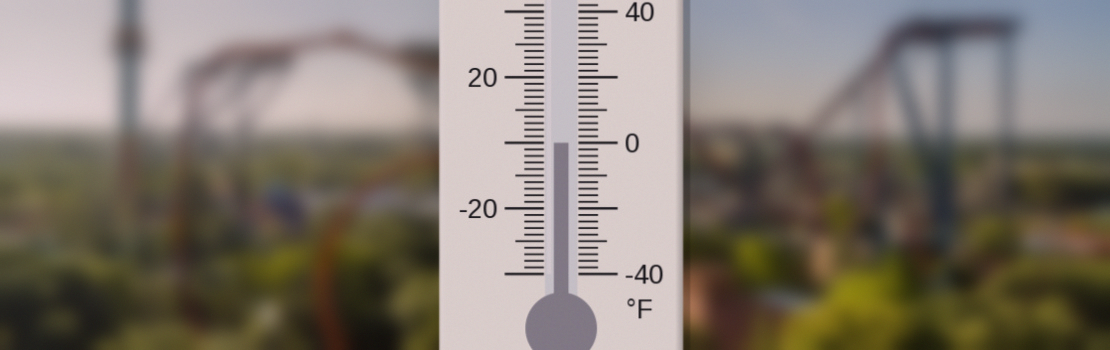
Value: 0 °F
